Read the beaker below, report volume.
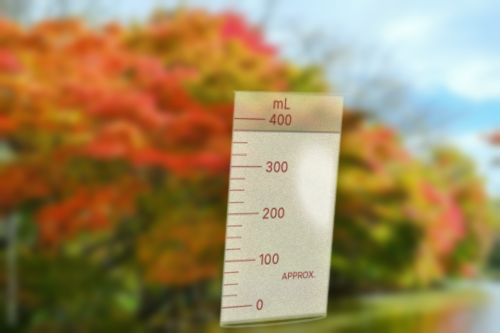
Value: 375 mL
